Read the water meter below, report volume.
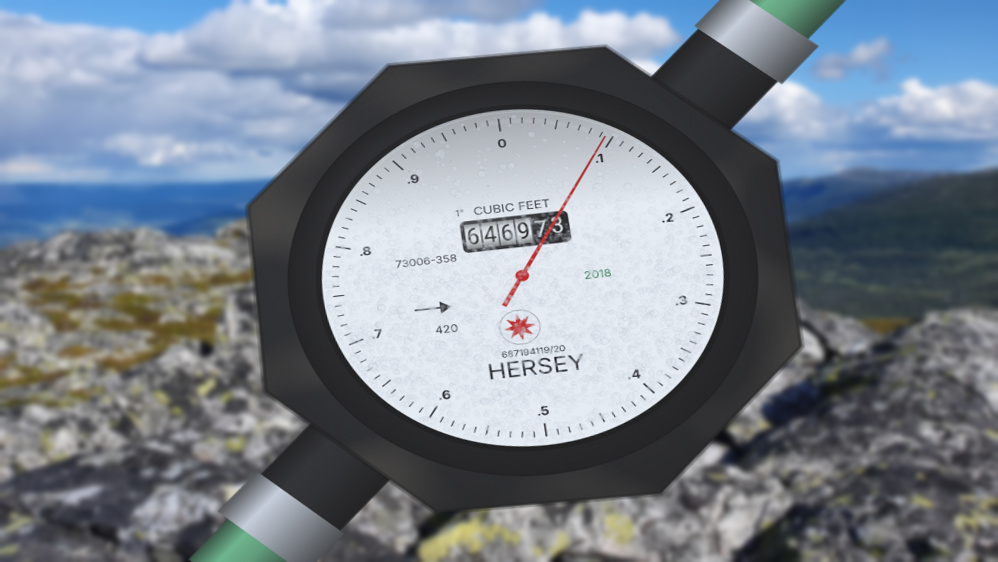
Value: 646973.09 ft³
